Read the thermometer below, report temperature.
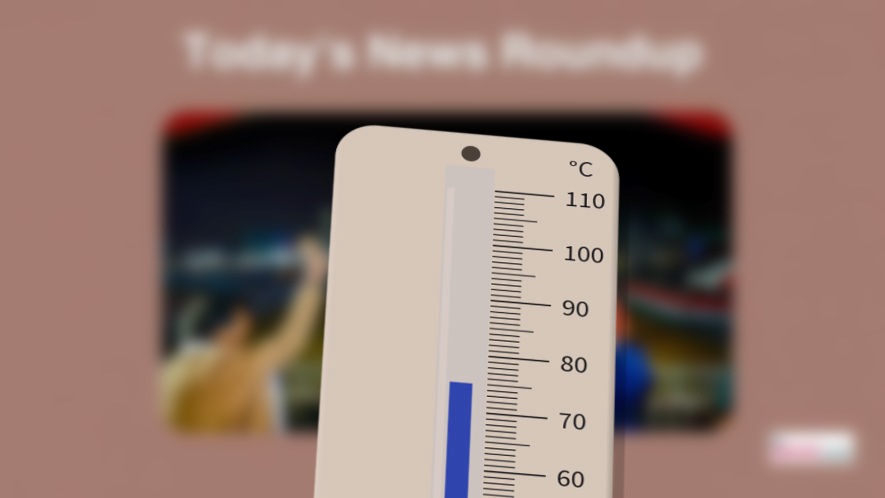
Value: 75 °C
